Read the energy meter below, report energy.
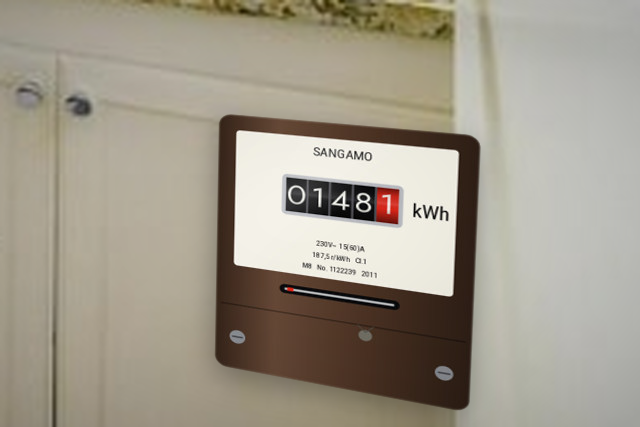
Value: 148.1 kWh
